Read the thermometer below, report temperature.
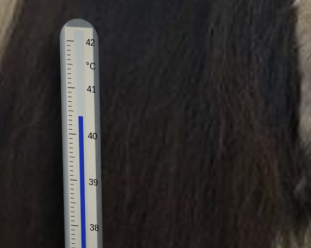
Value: 40.4 °C
